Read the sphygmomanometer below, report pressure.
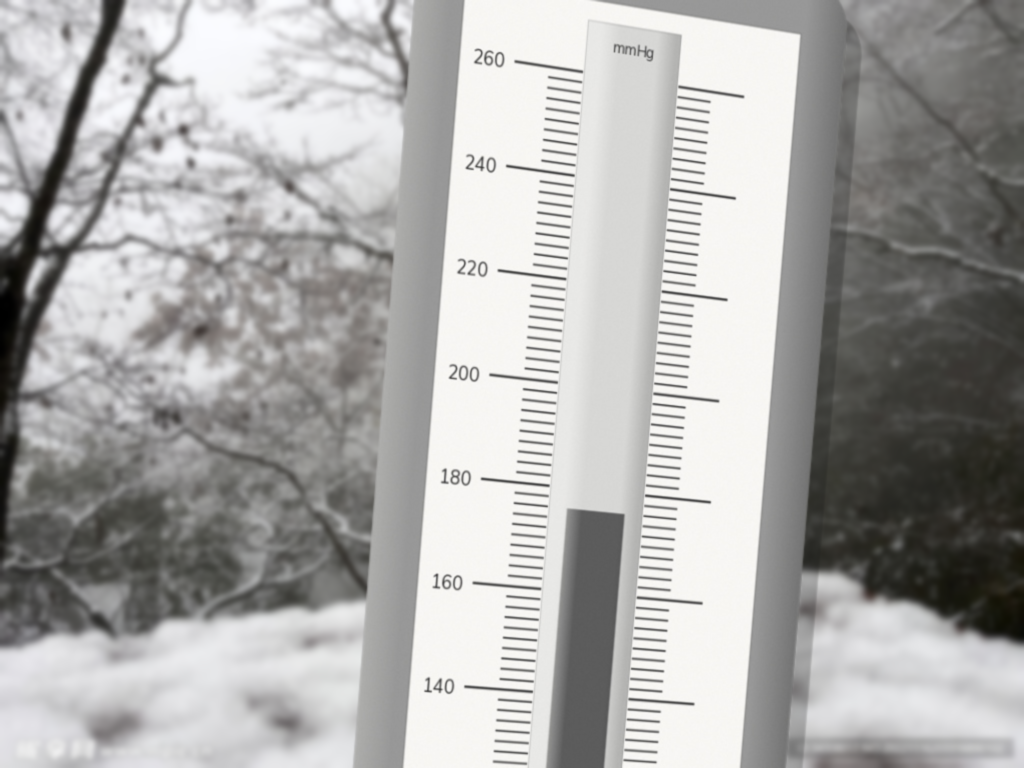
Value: 176 mmHg
